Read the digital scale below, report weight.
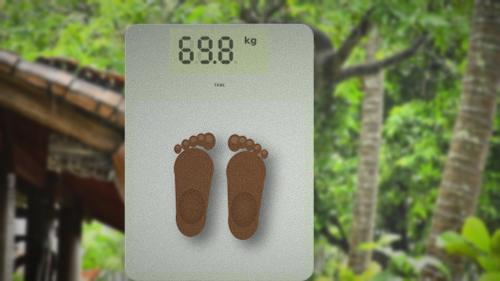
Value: 69.8 kg
